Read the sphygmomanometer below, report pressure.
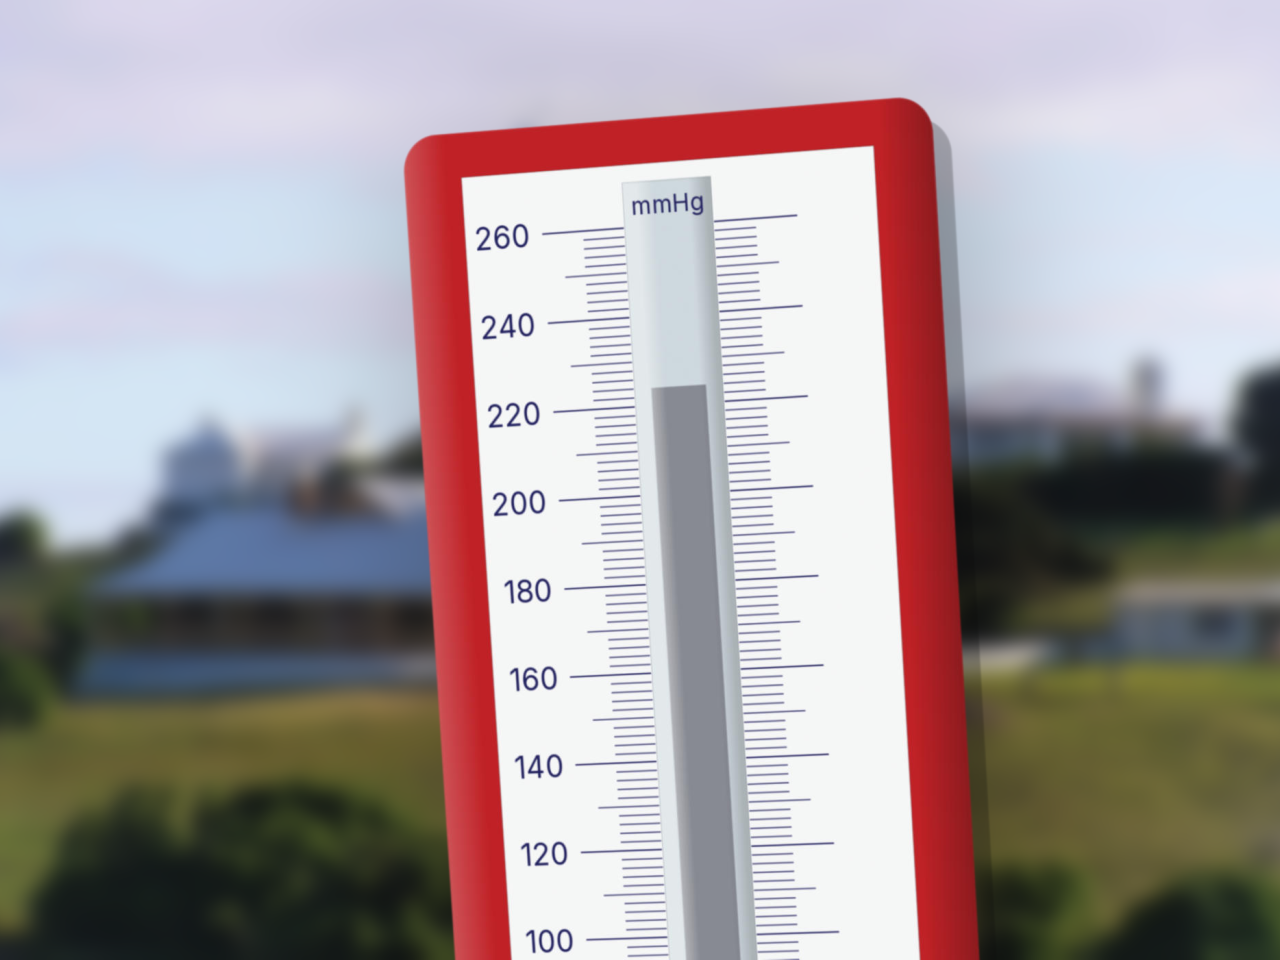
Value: 224 mmHg
